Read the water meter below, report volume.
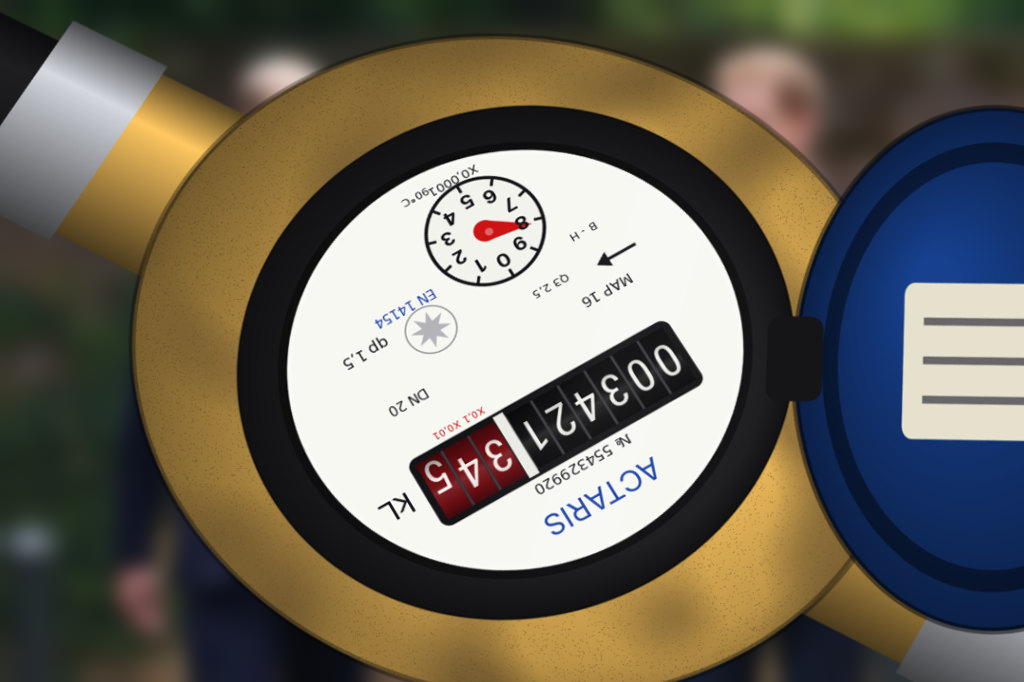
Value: 3421.3448 kL
